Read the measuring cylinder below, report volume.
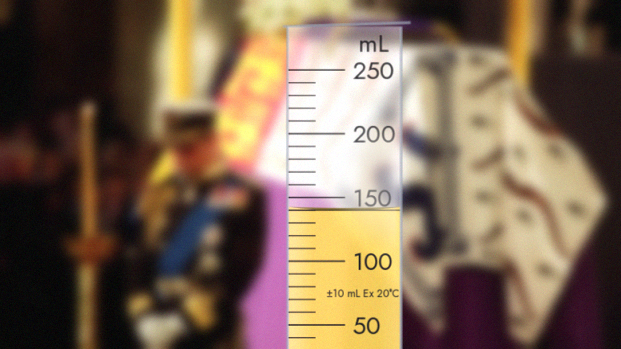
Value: 140 mL
